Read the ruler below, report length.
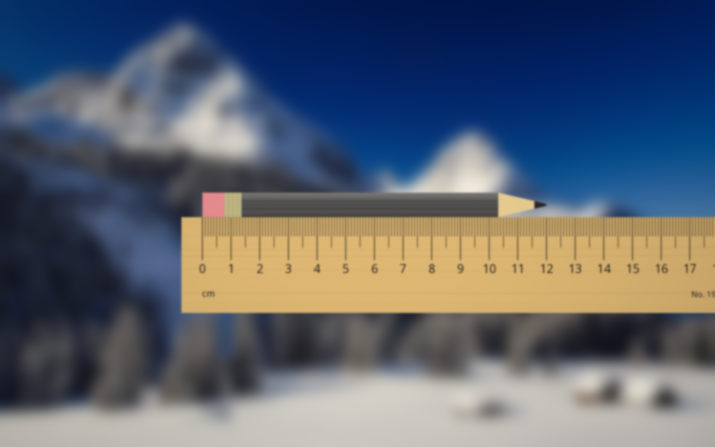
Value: 12 cm
